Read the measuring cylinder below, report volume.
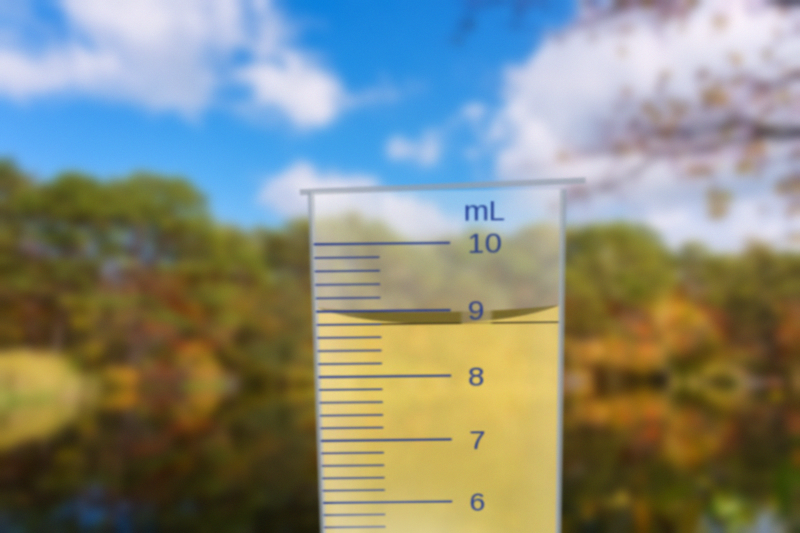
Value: 8.8 mL
